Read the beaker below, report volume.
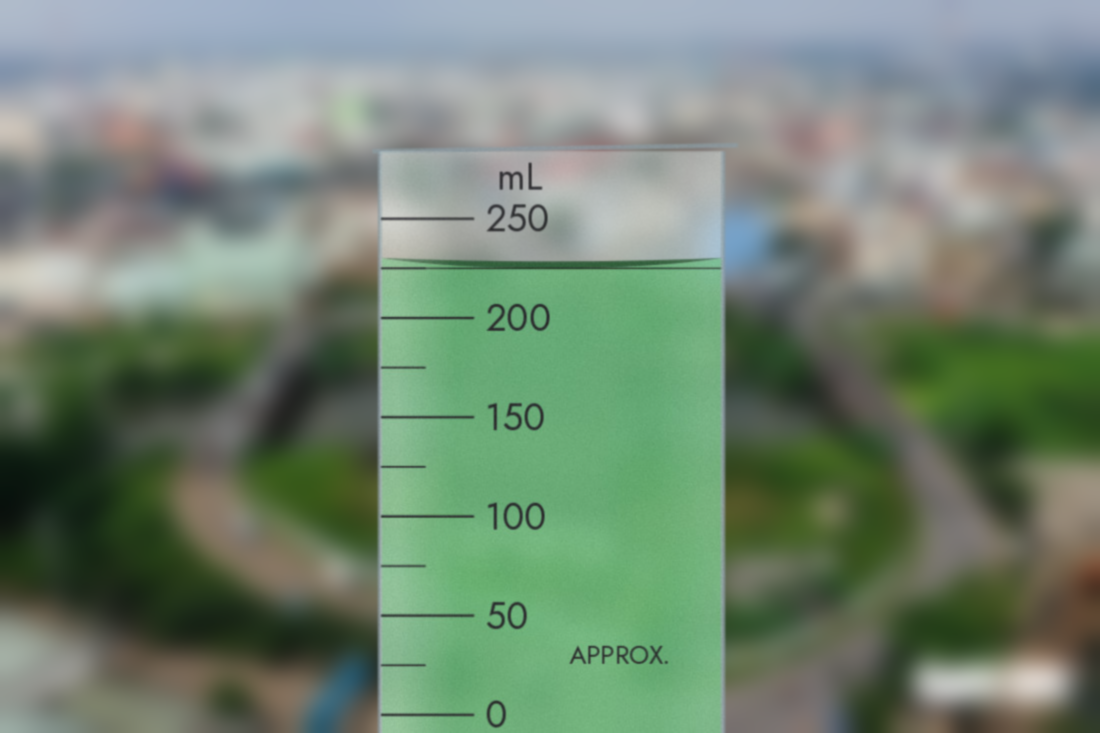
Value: 225 mL
